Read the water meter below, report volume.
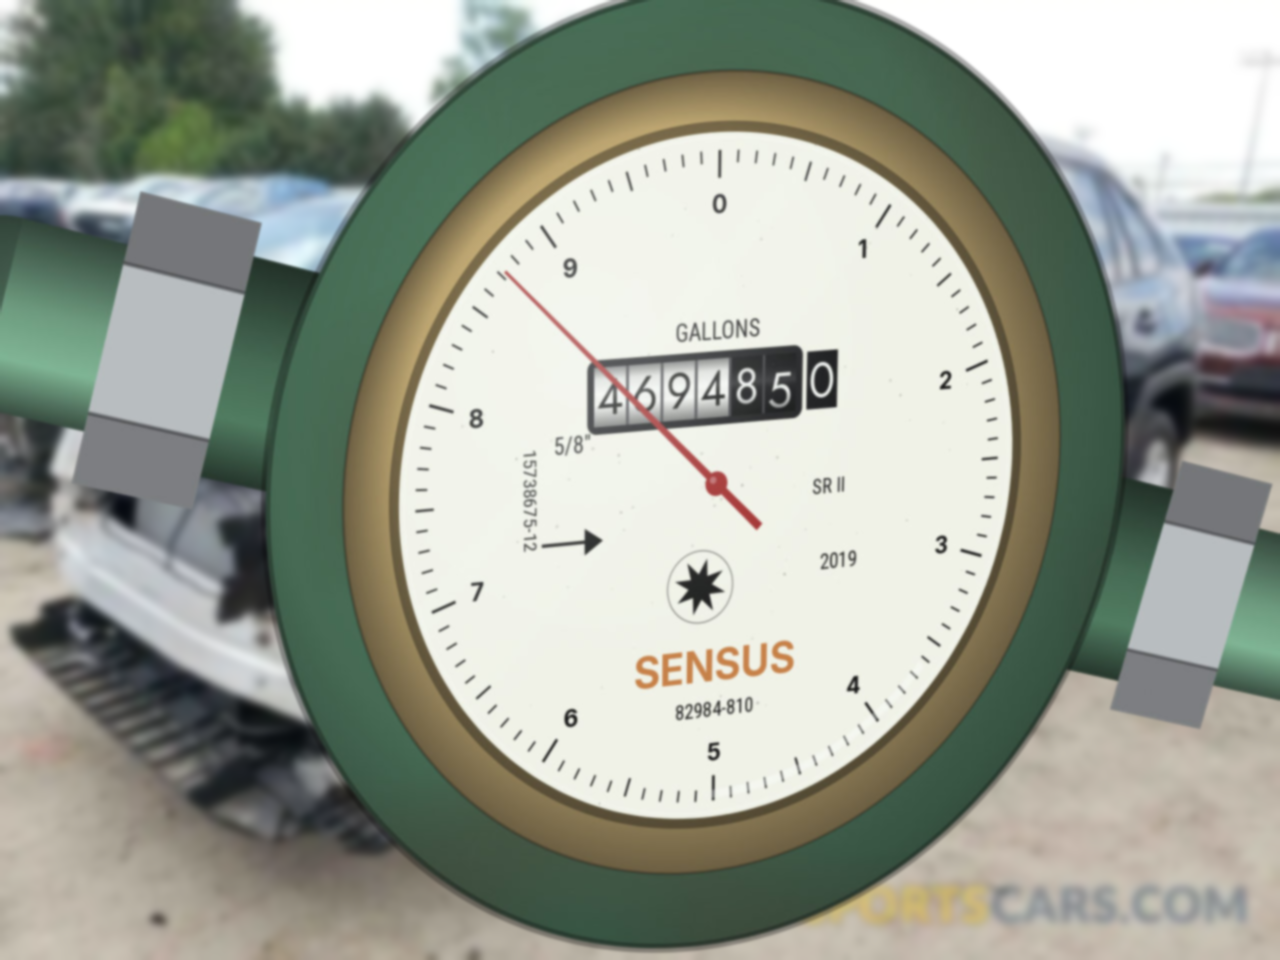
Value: 4694848.7 gal
